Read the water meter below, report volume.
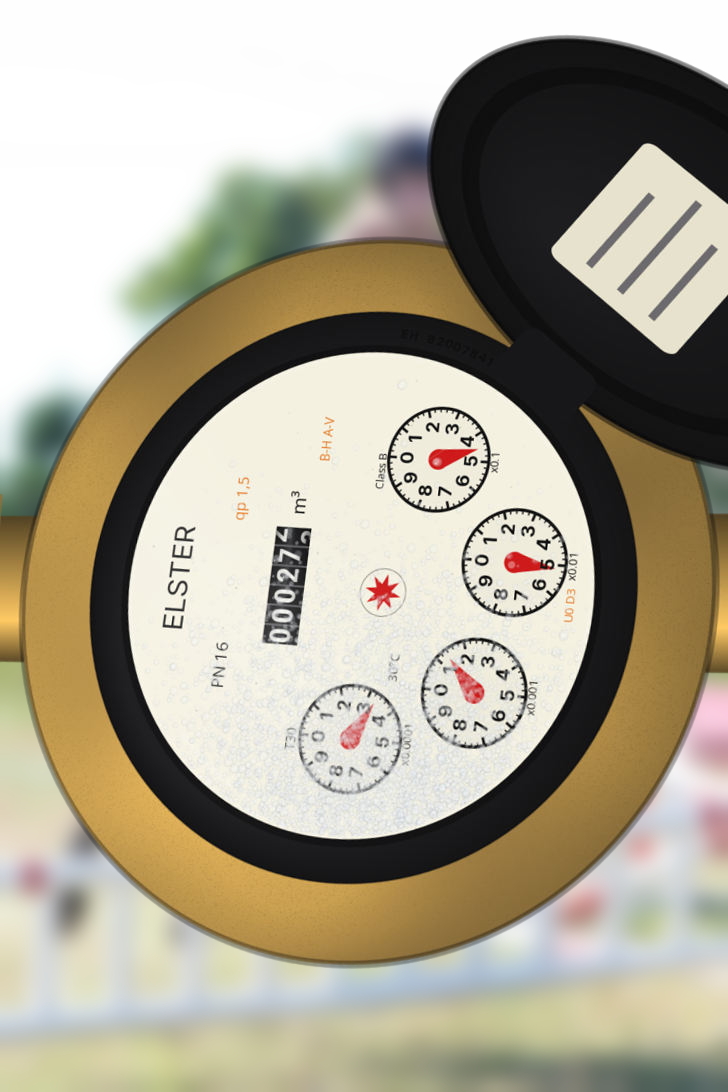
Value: 272.4513 m³
